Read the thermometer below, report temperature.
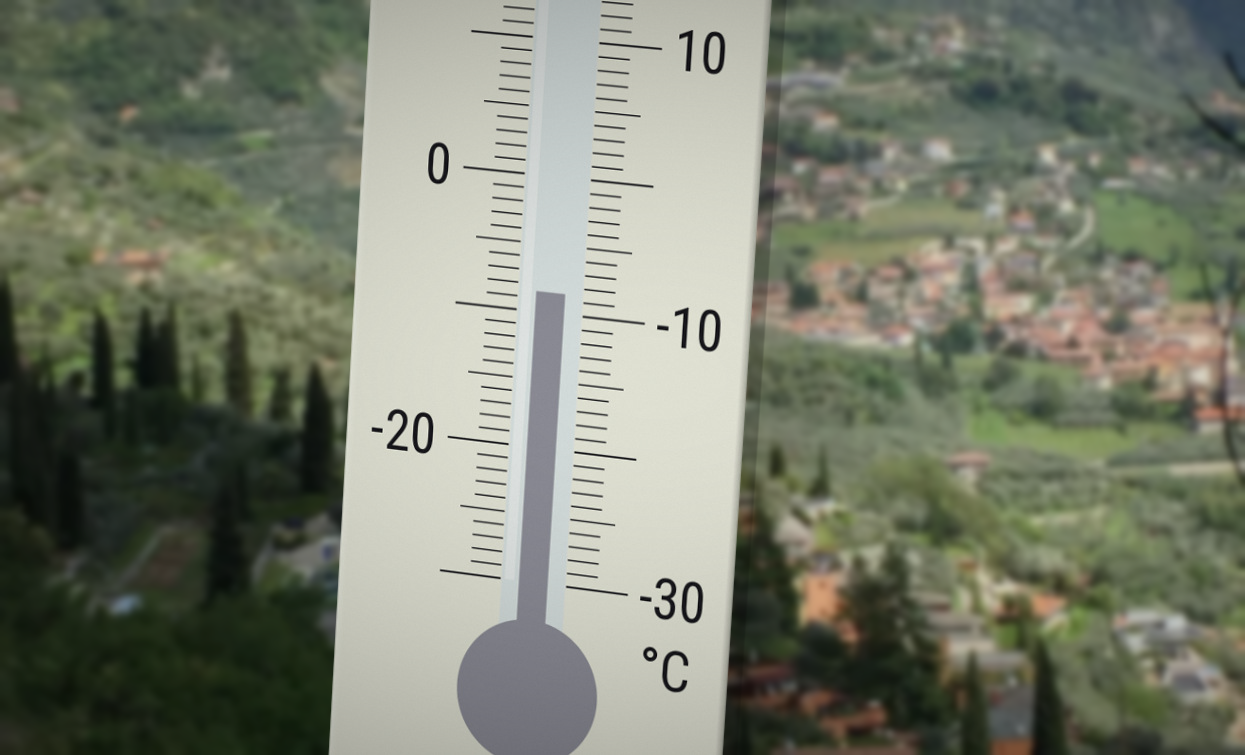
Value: -8.5 °C
